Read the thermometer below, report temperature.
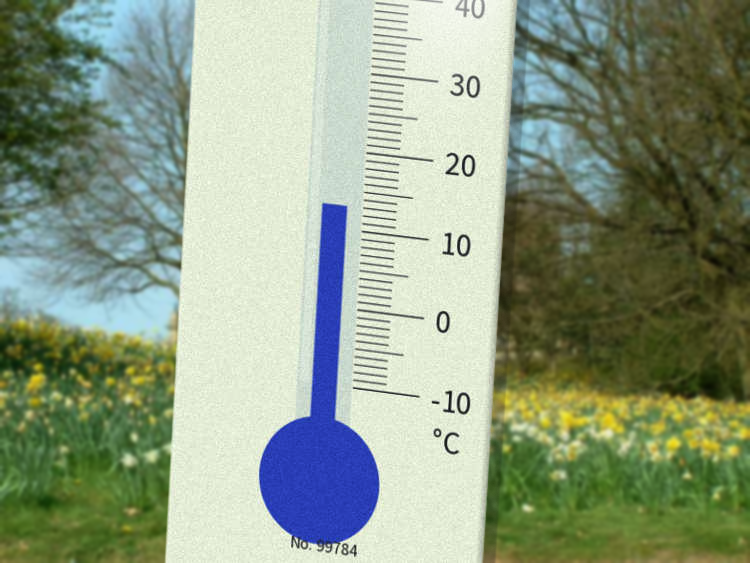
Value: 13 °C
